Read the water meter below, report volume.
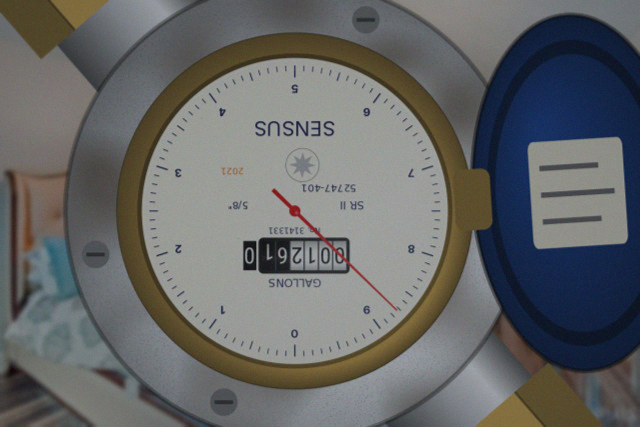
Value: 12608.7 gal
